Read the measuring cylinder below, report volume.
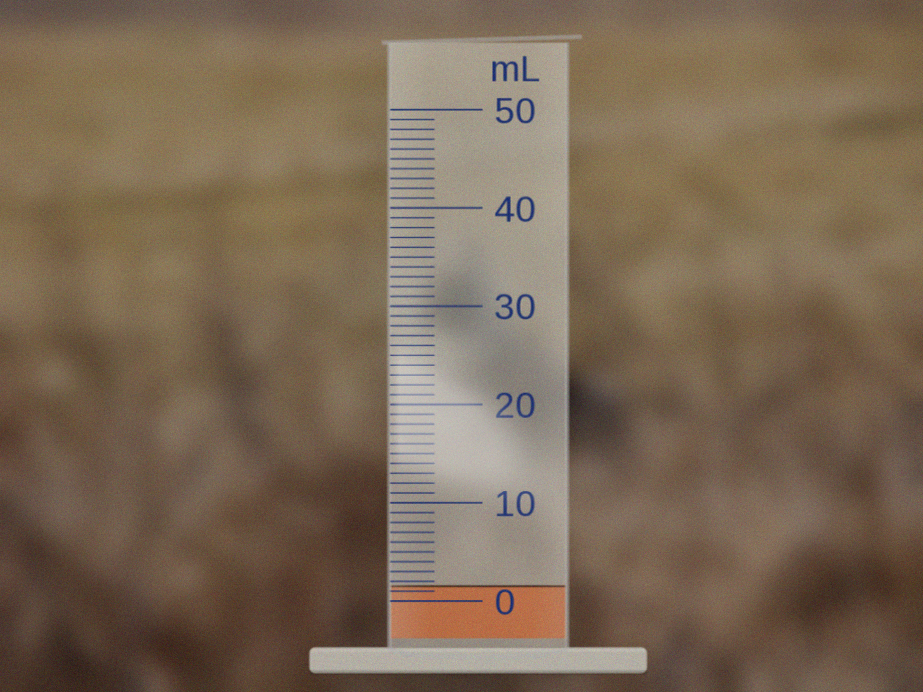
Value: 1.5 mL
